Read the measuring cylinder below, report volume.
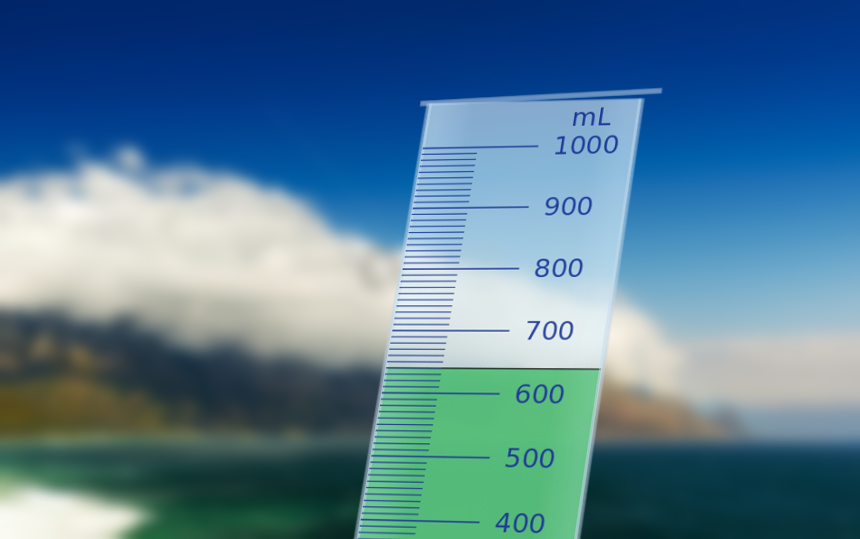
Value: 640 mL
